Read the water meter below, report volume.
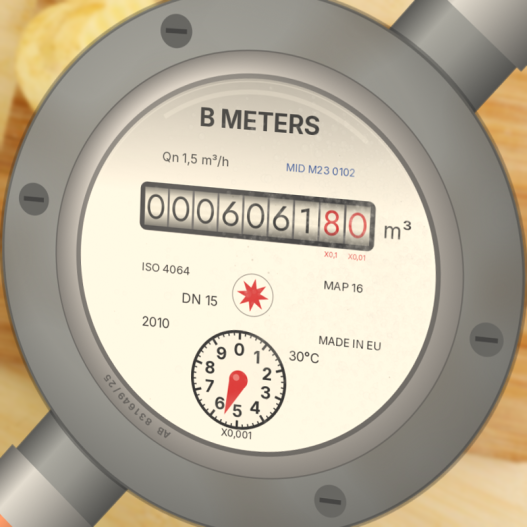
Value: 6061.805 m³
